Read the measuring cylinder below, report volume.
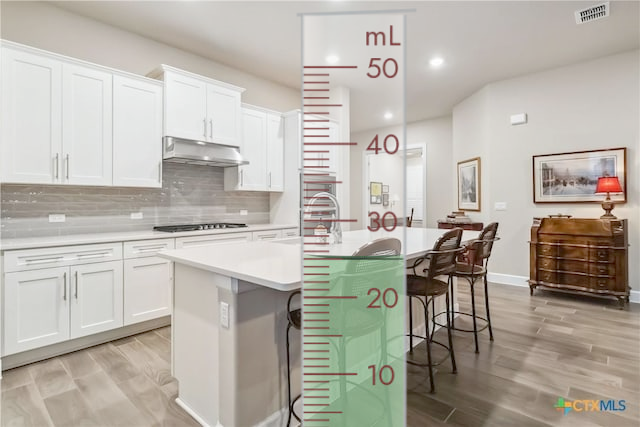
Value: 25 mL
